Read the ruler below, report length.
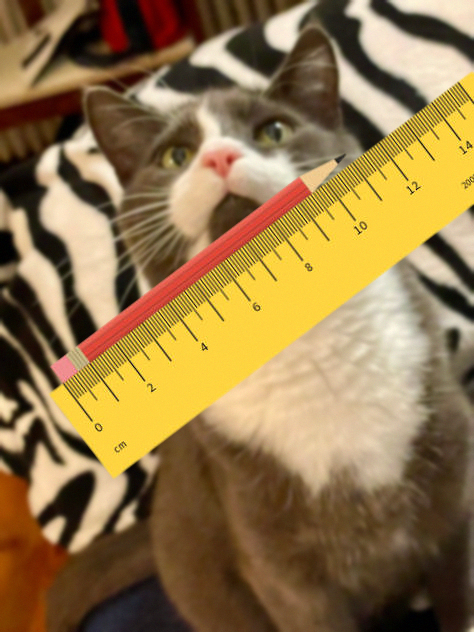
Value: 11 cm
